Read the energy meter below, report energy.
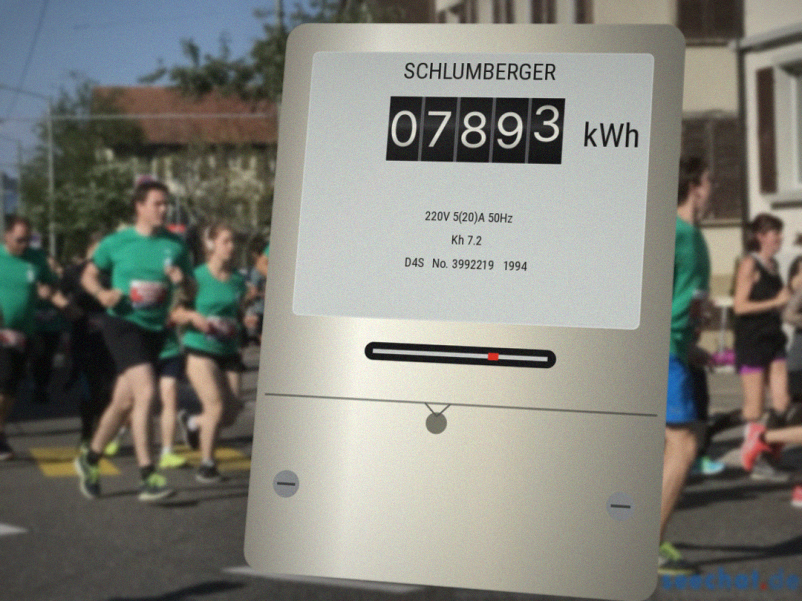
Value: 7893 kWh
